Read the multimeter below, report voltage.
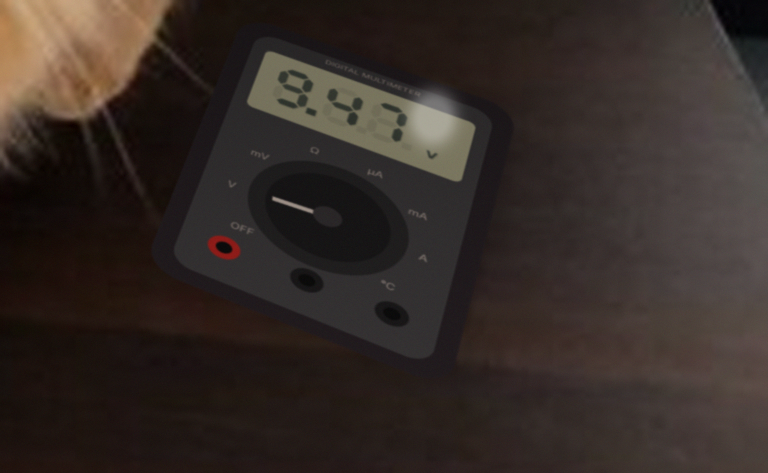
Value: 9.47 V
